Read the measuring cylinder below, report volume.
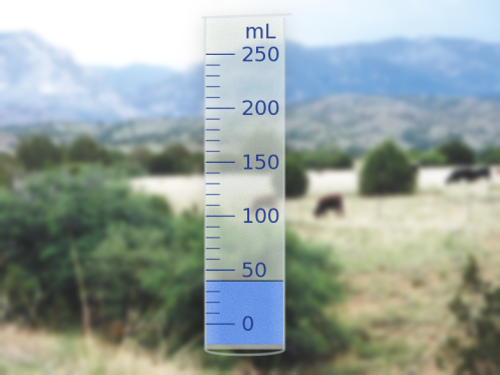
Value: 40 mL
